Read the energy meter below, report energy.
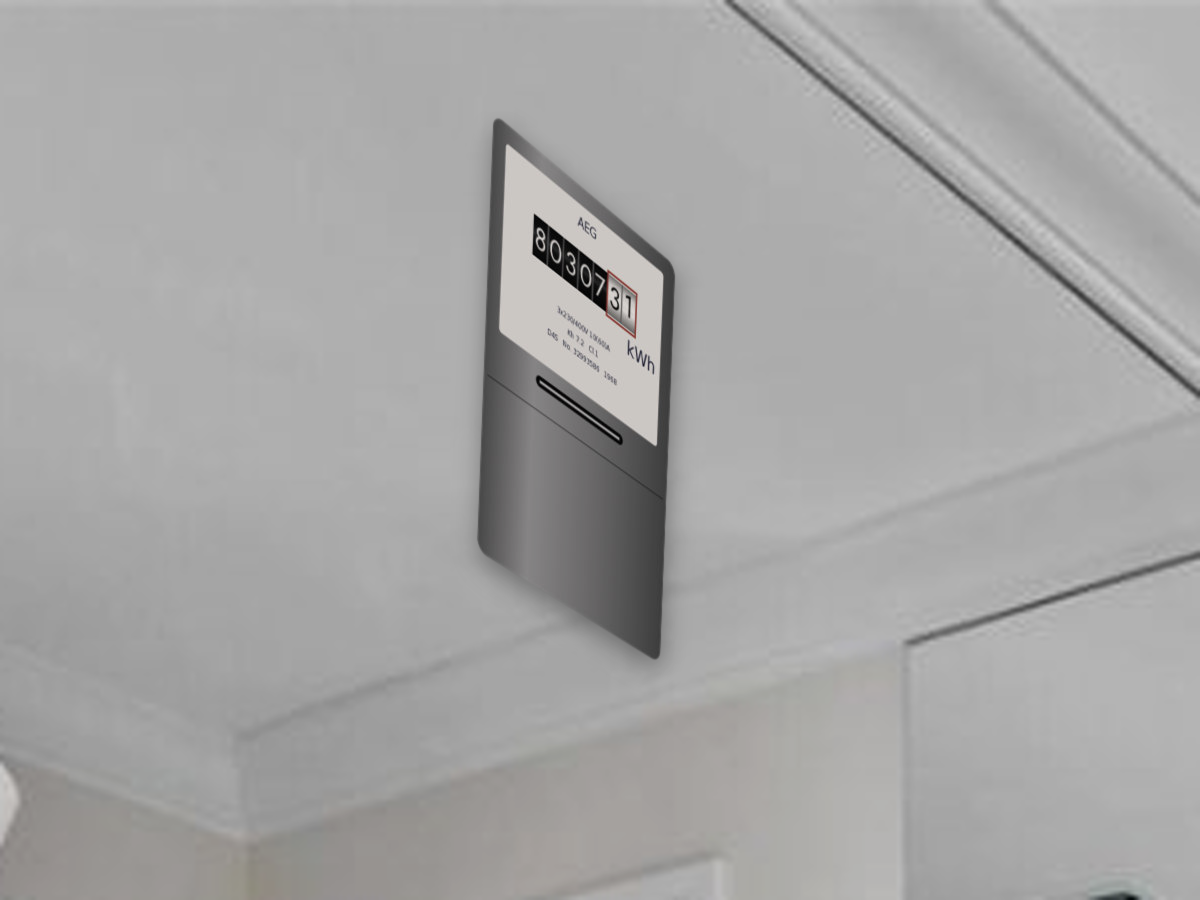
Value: 80307.31 kWh
